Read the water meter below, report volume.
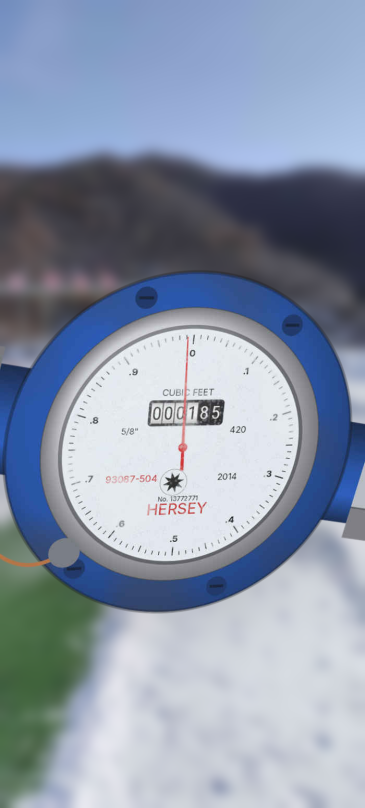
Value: 184.99 ft³
